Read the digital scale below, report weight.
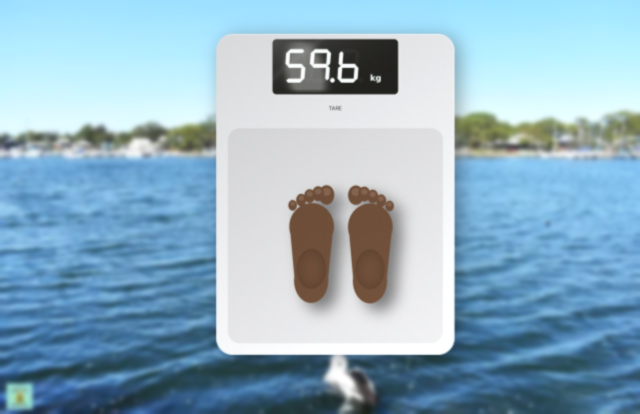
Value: 59.6 kg
